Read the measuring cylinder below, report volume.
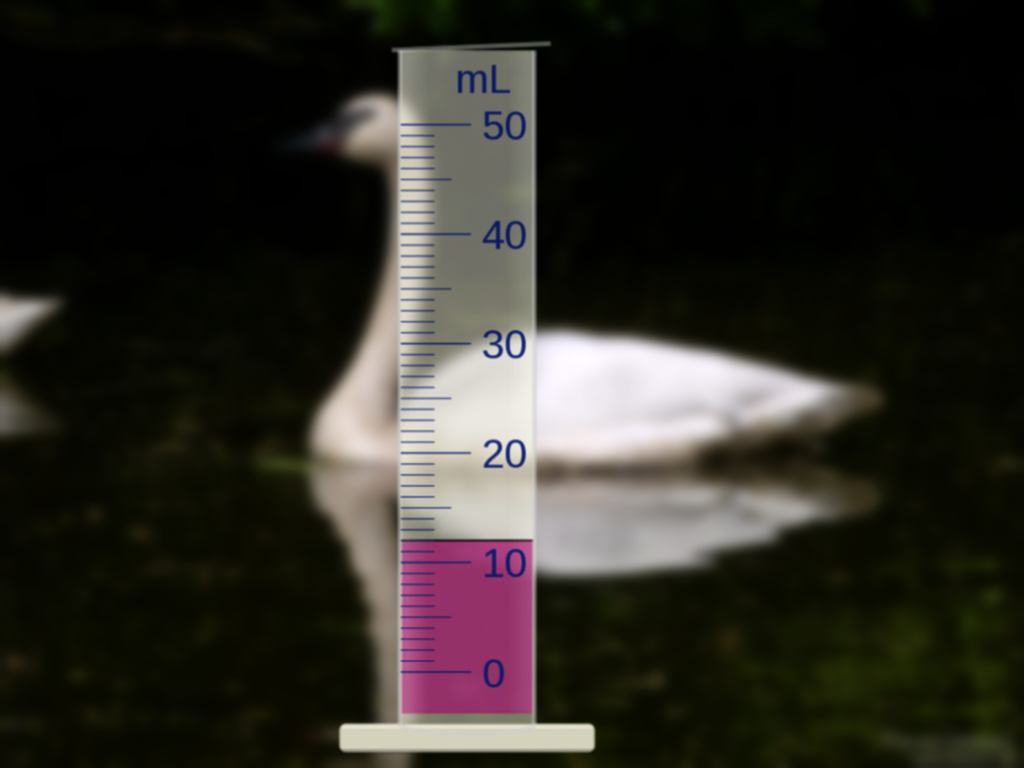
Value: 12 mL
